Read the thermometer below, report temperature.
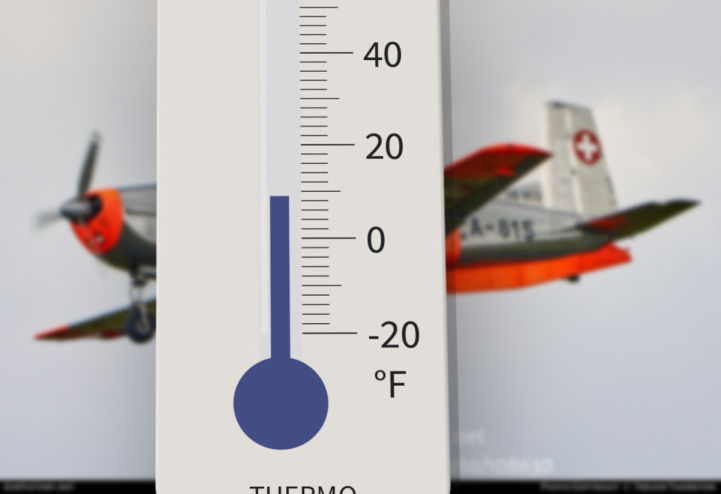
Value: 9 °F
